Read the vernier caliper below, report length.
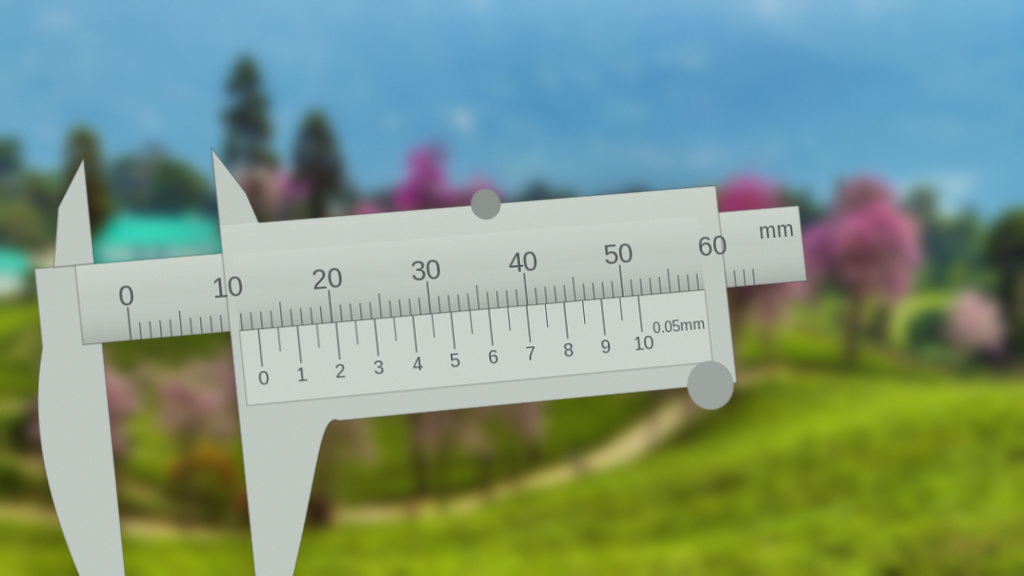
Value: 12.6 mm
